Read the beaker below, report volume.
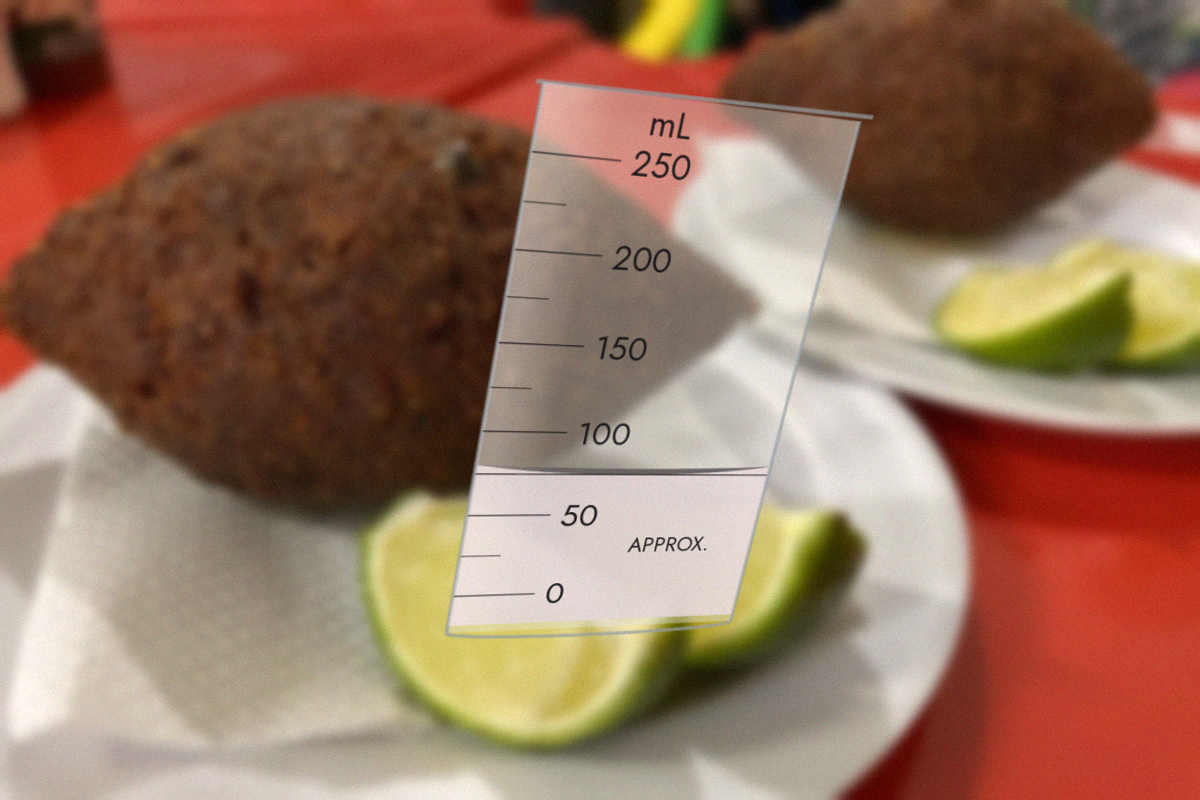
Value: 75 mL
